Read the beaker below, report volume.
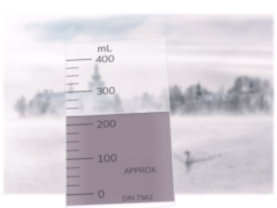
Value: 225 mL
